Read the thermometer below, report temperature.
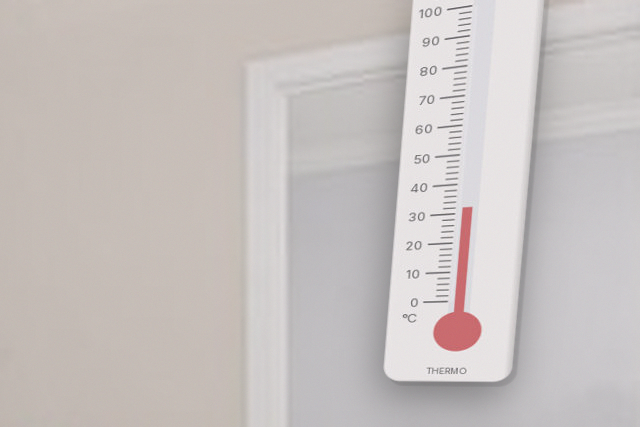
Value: 32 °C
